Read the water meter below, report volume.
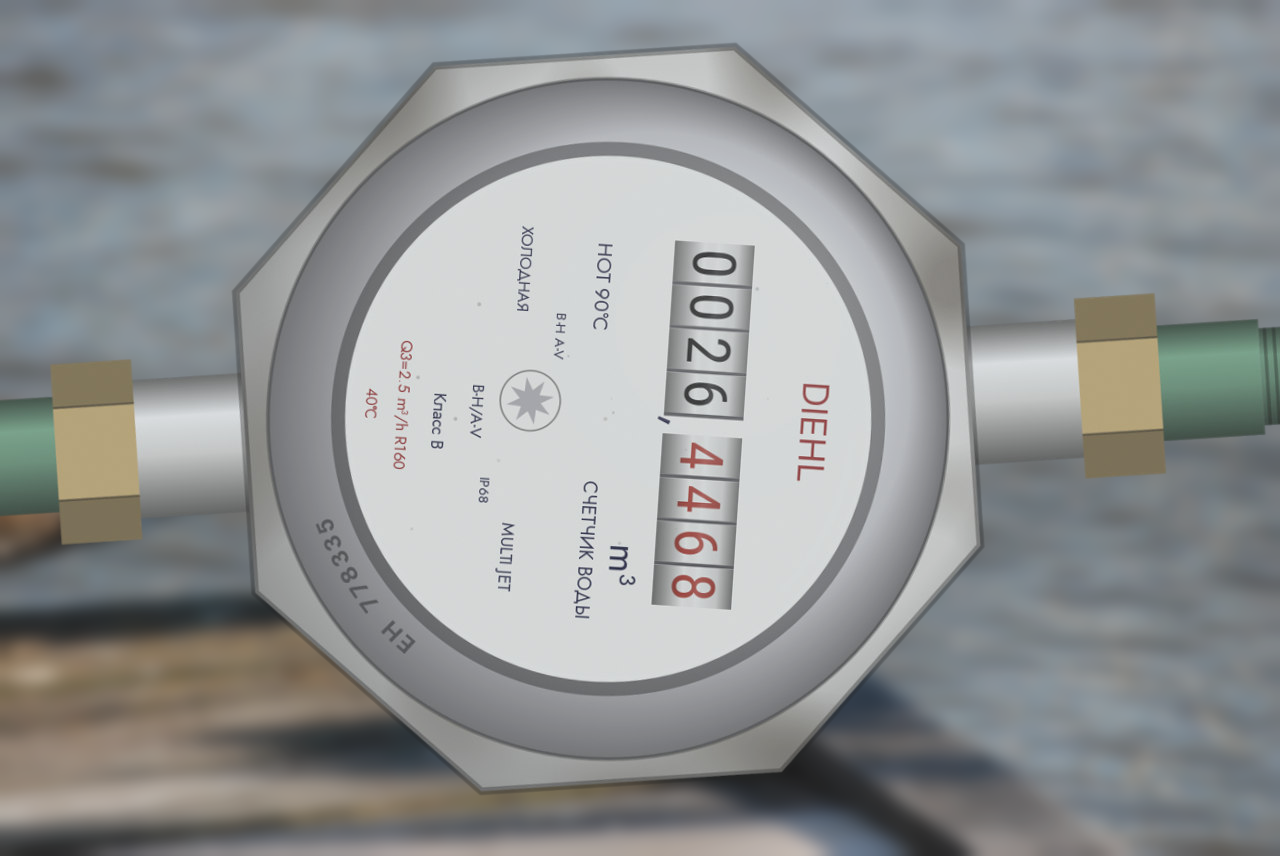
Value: 26.4468 m³
